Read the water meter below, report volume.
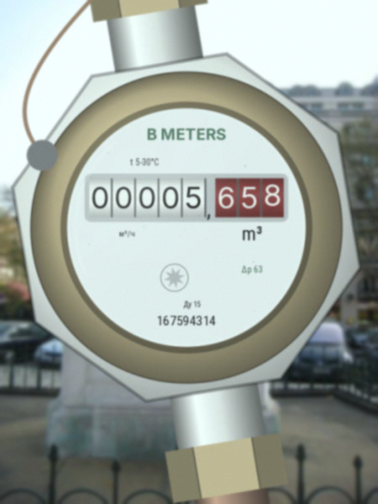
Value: 5.658 m³
